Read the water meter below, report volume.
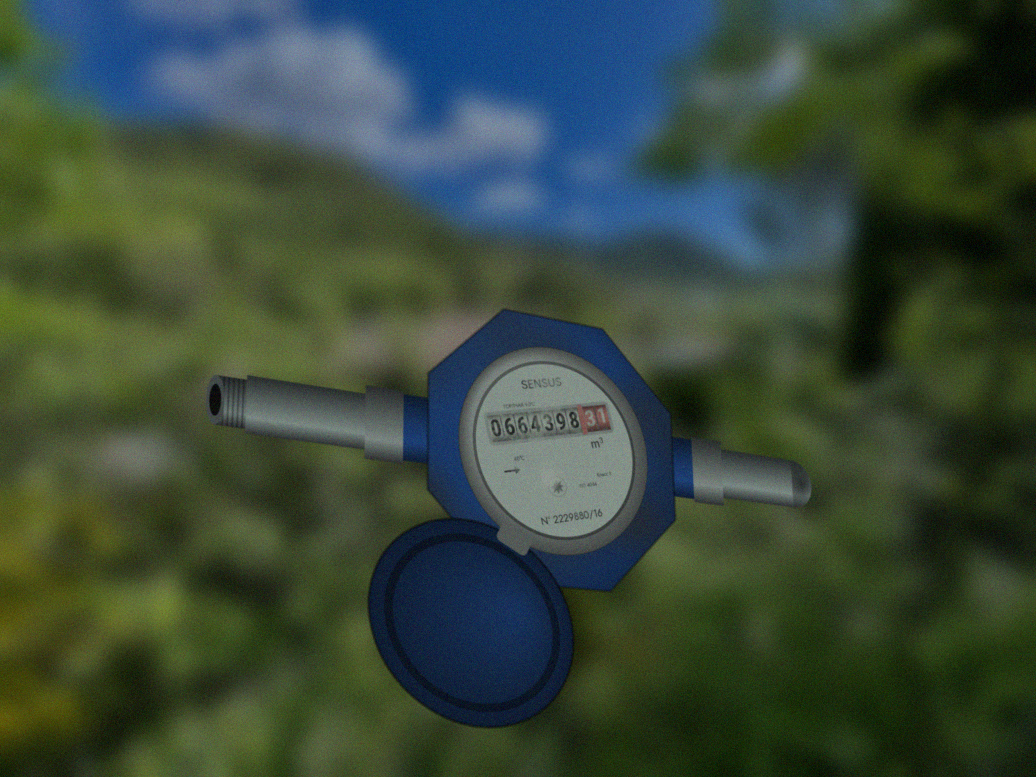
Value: 664398.31 m³
